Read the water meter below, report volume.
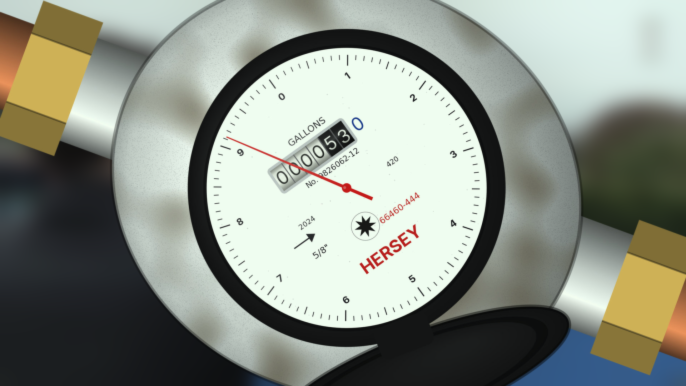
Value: 529.1 gal
